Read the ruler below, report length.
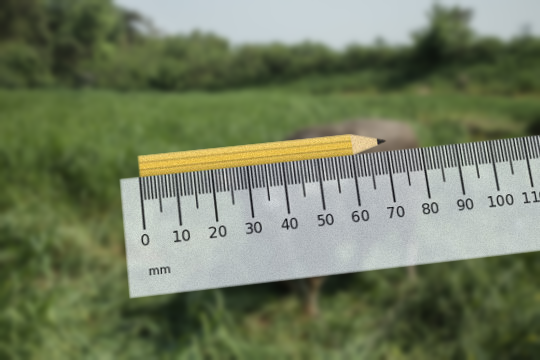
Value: 70 mm
